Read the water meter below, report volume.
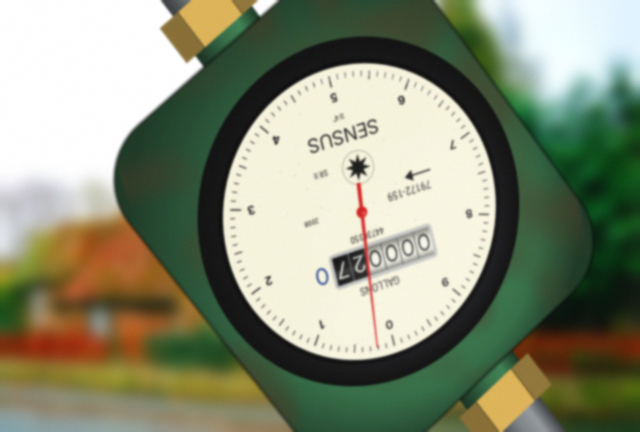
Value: 270.2 gal
